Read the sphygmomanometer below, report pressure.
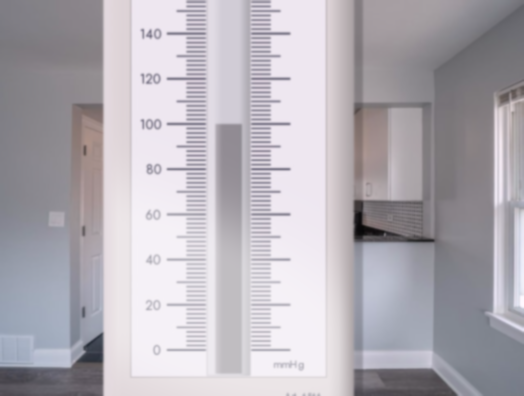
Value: 100 mmHg
